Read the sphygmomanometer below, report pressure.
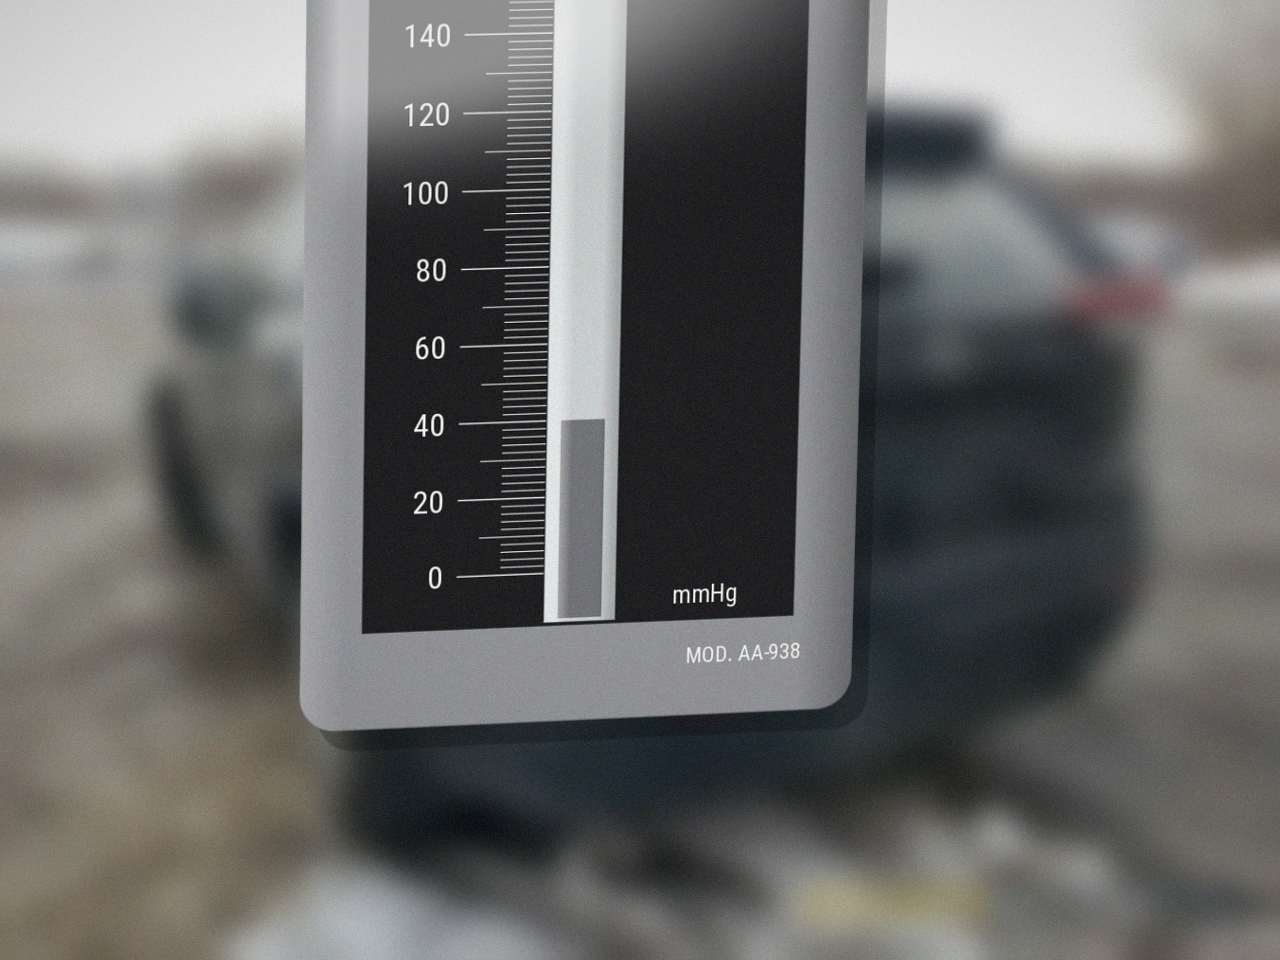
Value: 40 mmHg
